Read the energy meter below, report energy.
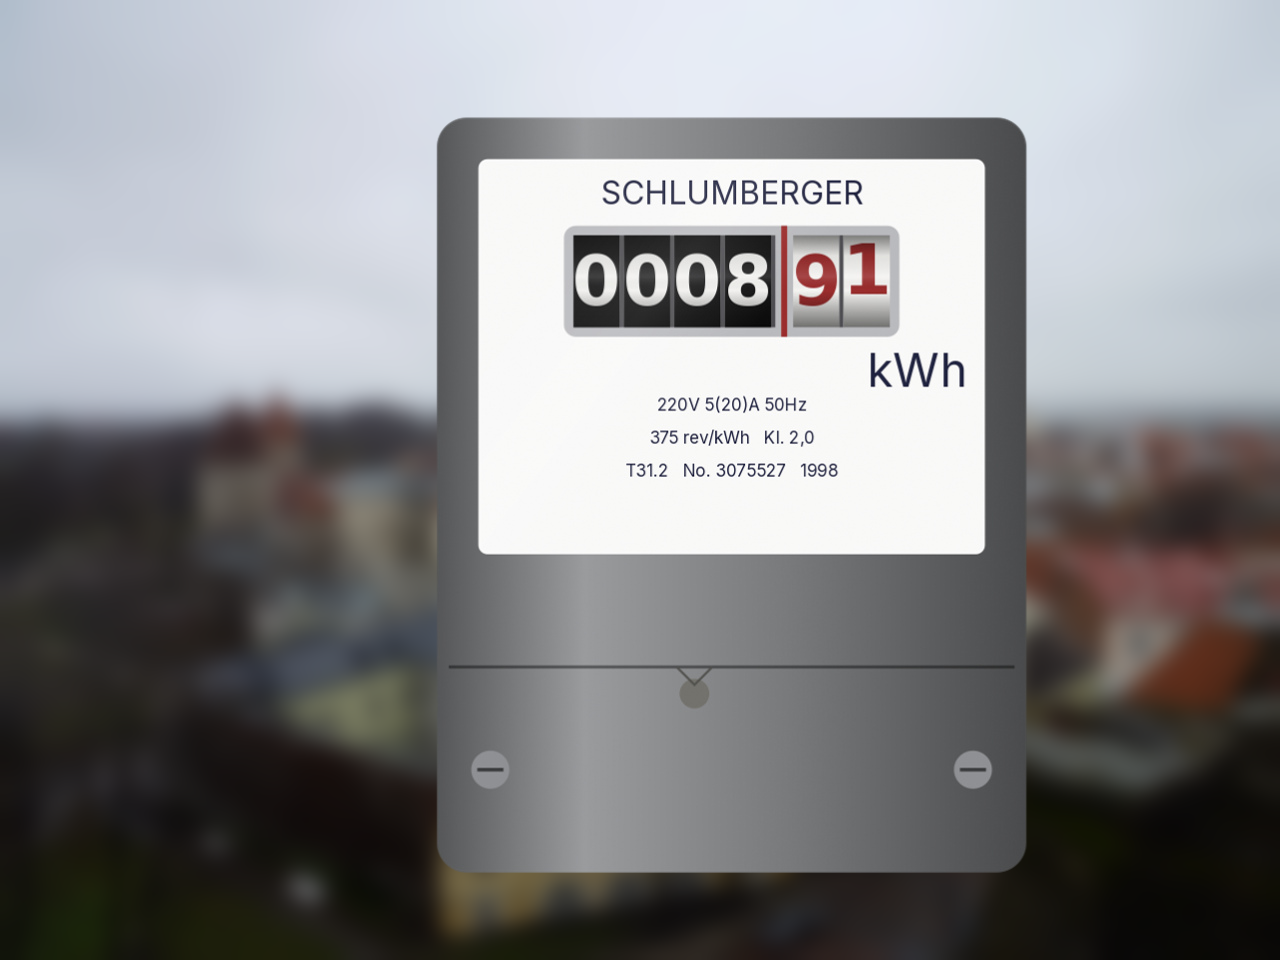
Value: 8.91 kWh
